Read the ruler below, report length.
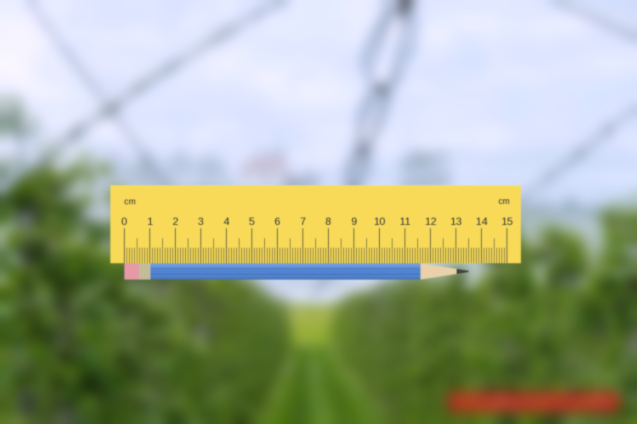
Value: 13.5 cm
